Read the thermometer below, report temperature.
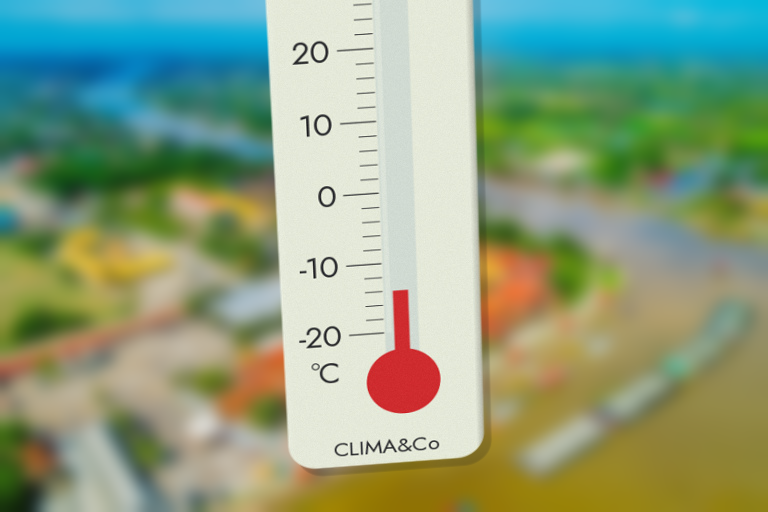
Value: -14 °C
